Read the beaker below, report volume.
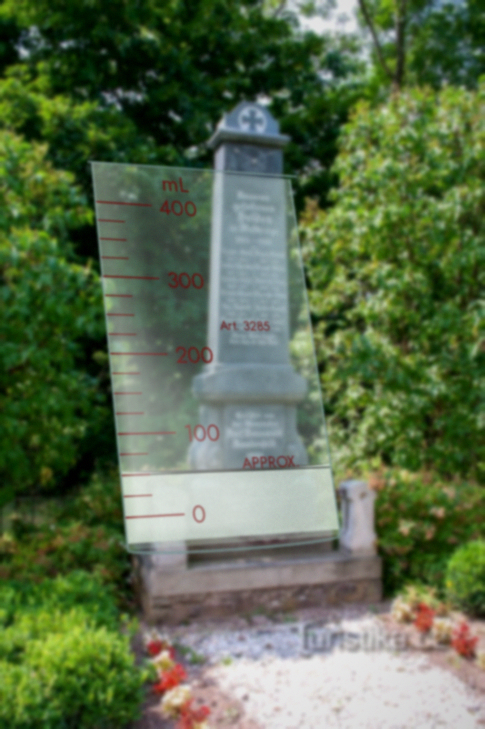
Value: 50 mL
